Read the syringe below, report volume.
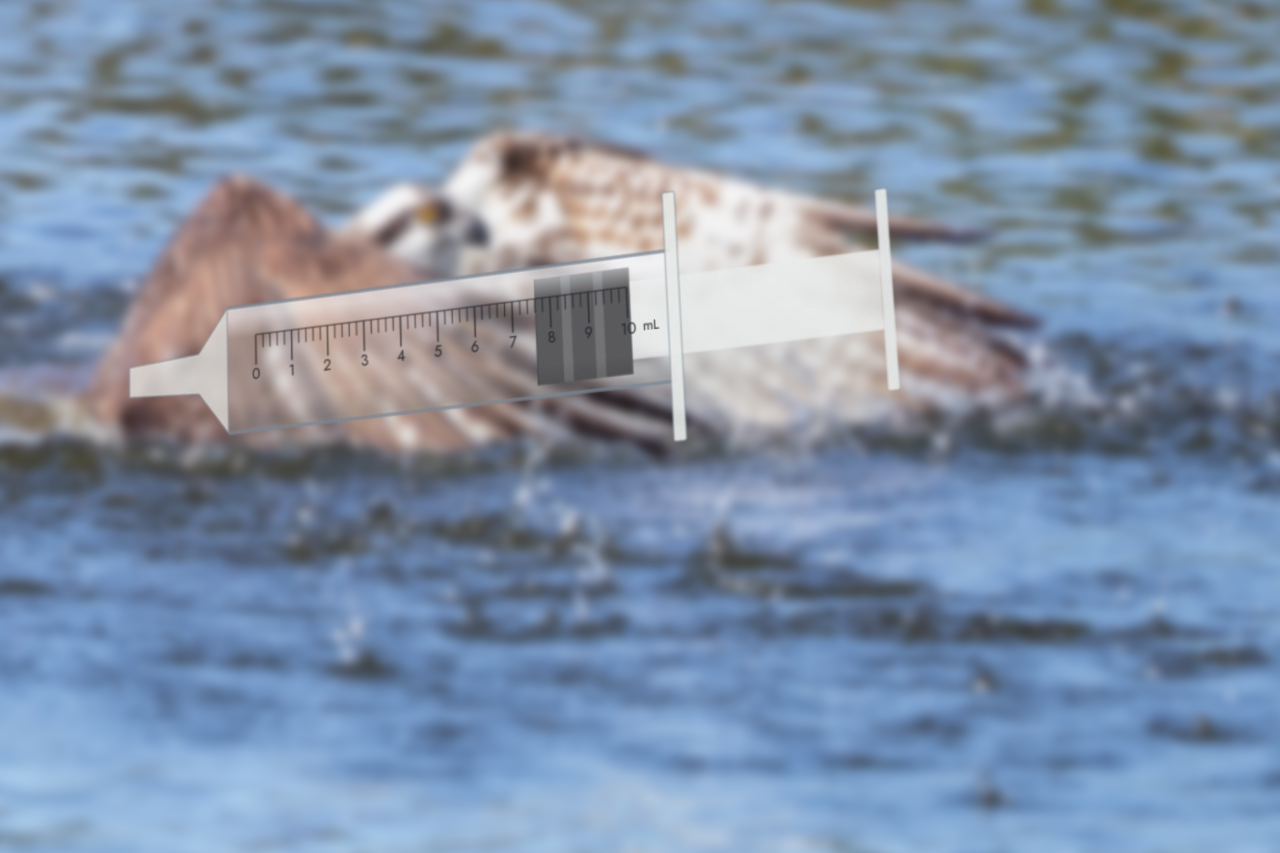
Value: 7.6 mL
